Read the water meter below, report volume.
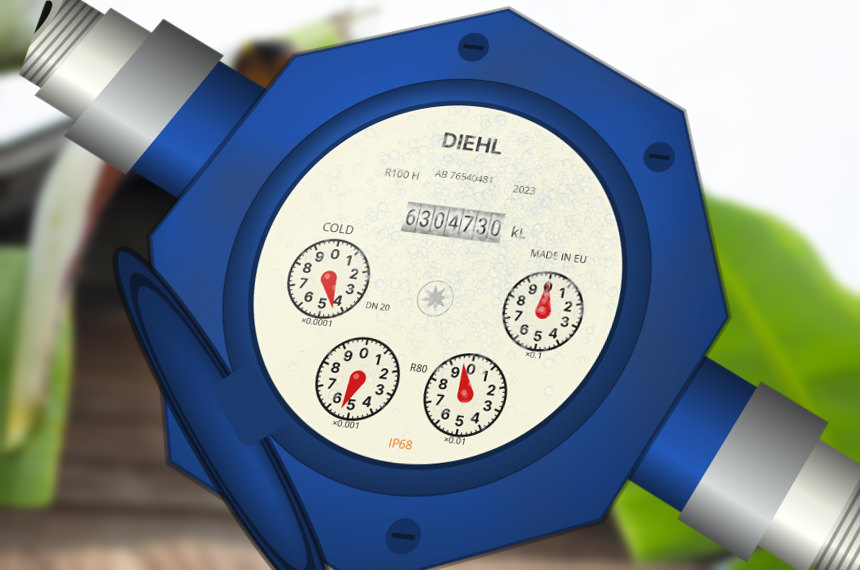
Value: 6304729.9954 kL
